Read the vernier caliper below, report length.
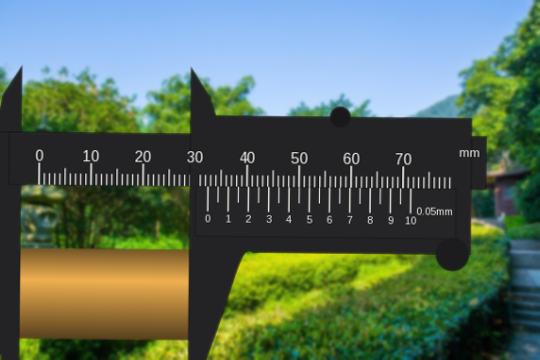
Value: 32.5 mm
